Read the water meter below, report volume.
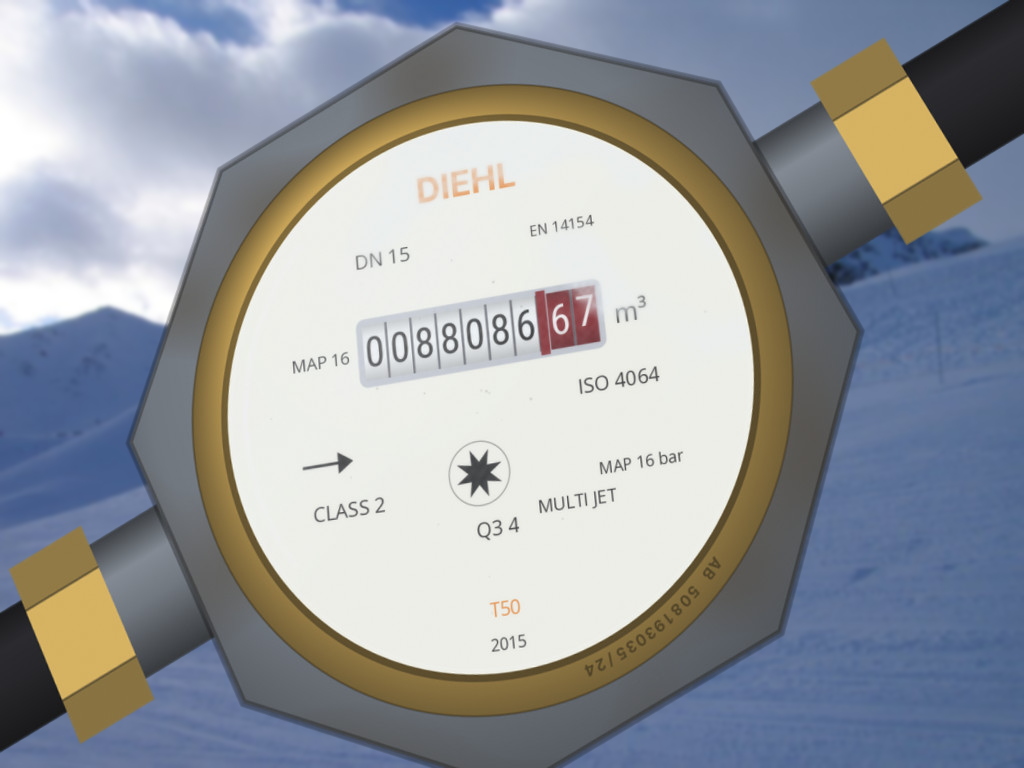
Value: 88086.67 m³
